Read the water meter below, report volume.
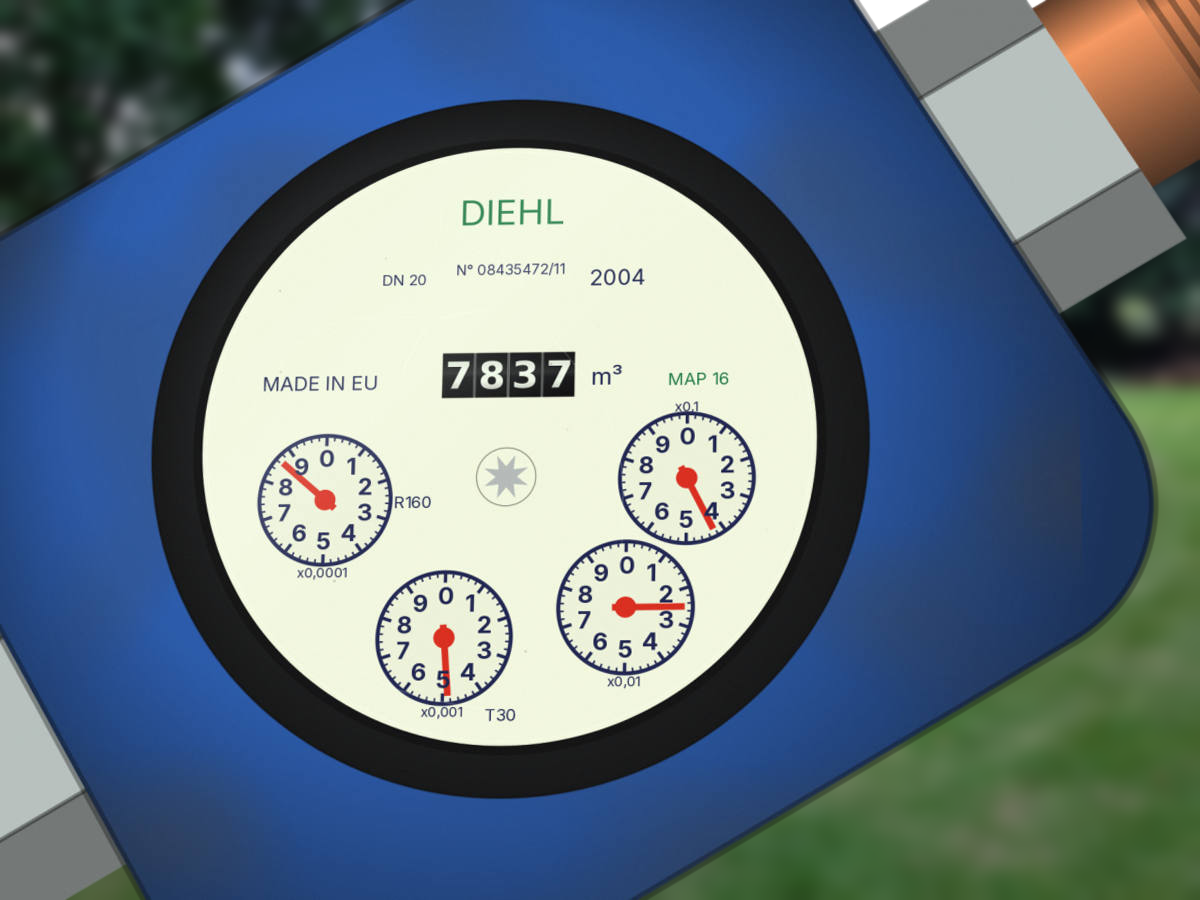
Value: 7837.4248 m³
